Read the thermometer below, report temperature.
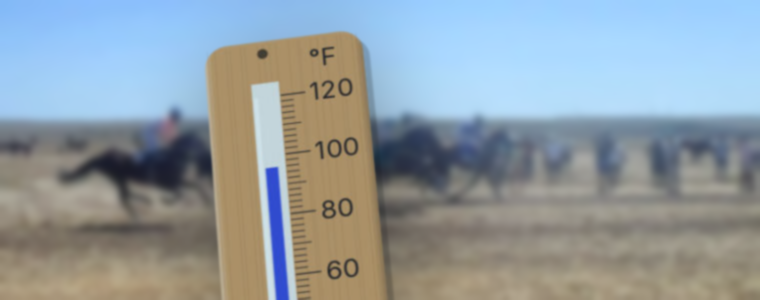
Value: 96 °F
